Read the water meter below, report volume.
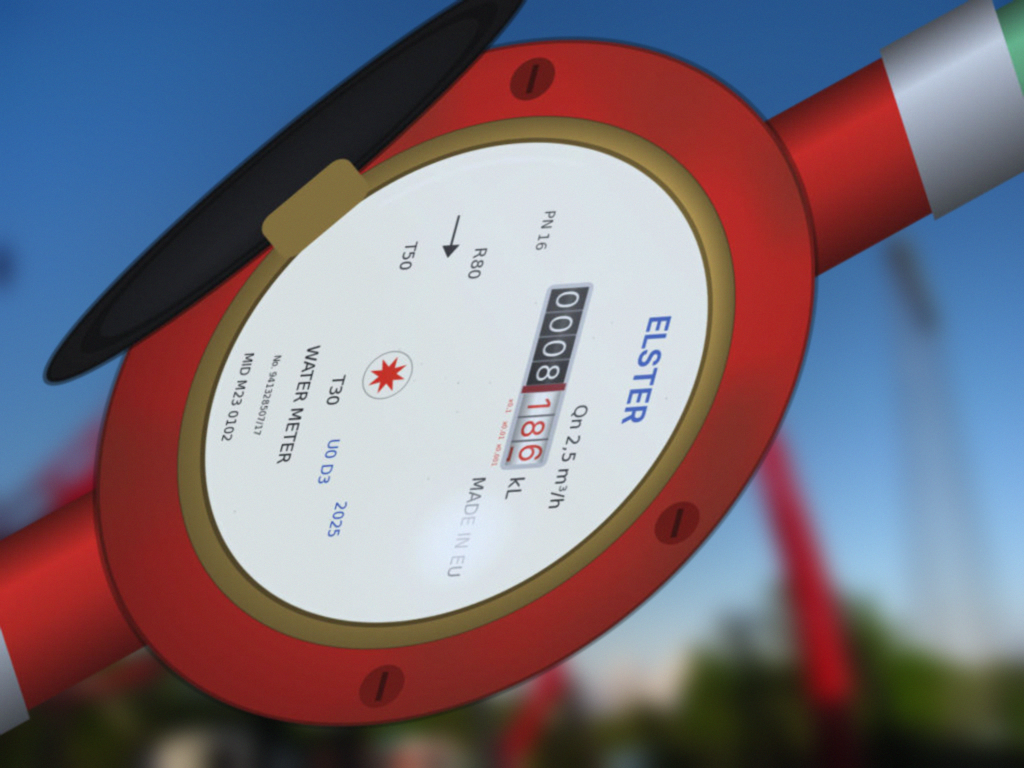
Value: 8.186 kL
